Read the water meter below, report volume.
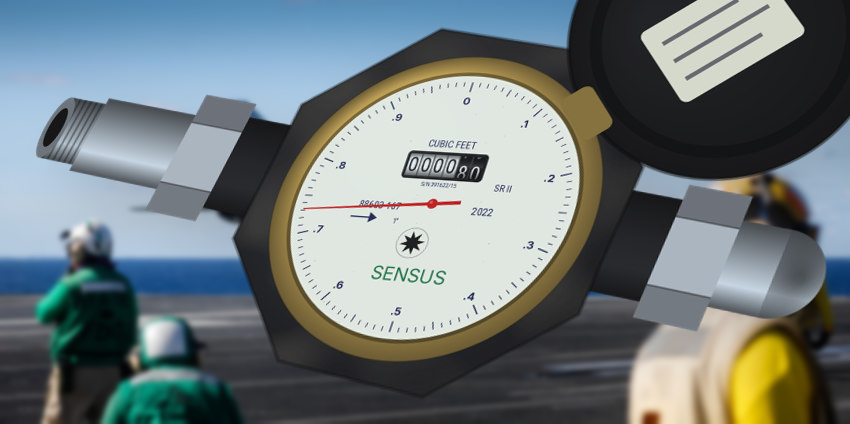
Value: 79.73 ft³
